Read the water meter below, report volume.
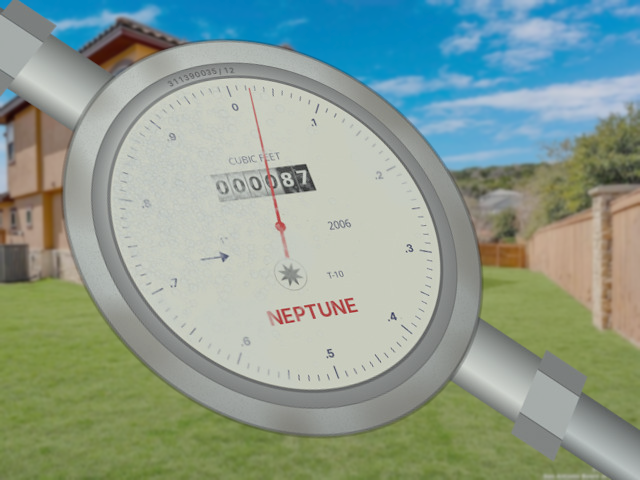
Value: 87.02 ft³
